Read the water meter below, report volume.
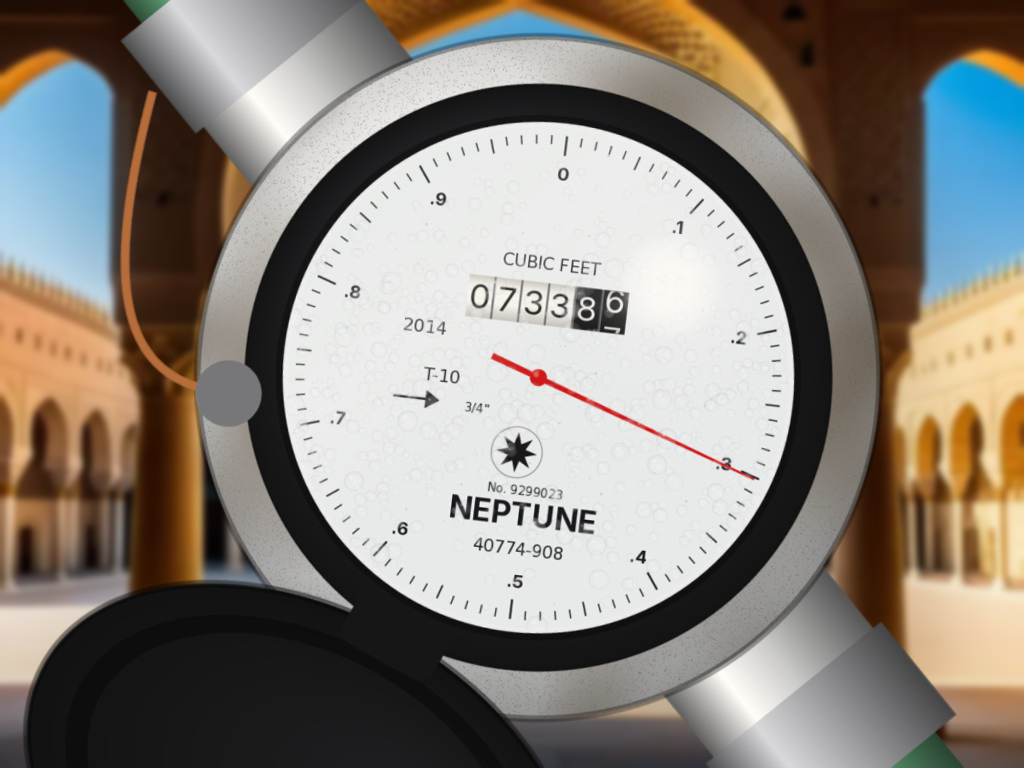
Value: 73386.30 ft³
